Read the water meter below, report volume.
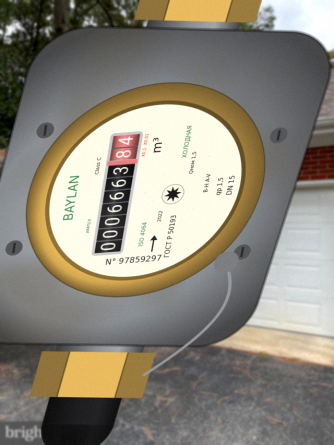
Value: 6663.84 m³
